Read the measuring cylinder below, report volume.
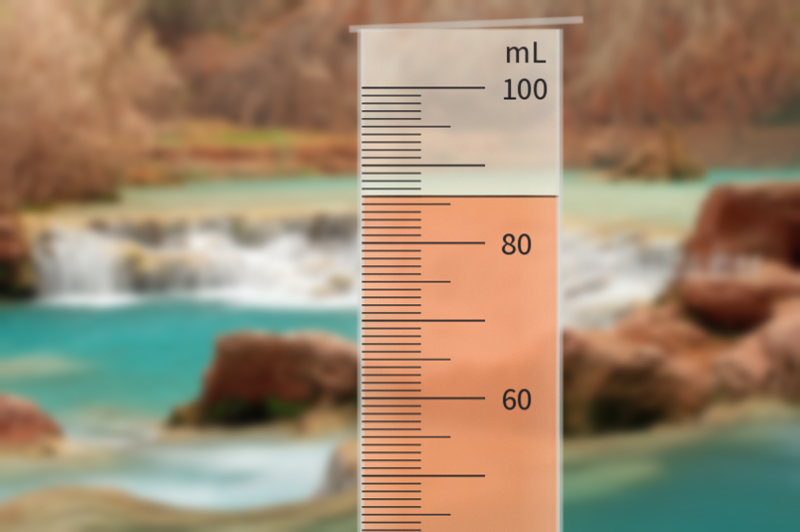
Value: 86 mL
